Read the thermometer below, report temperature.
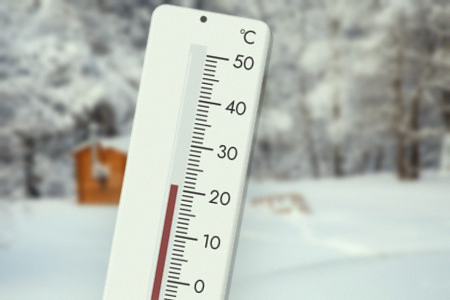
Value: 21 °C
